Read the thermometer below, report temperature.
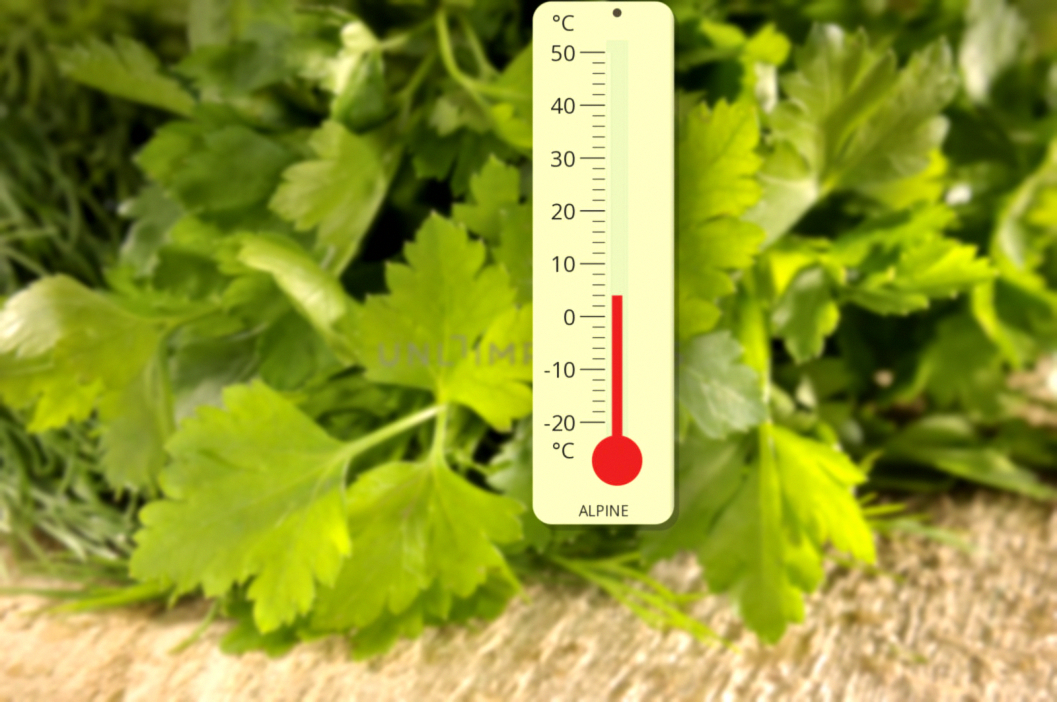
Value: 4 °C
